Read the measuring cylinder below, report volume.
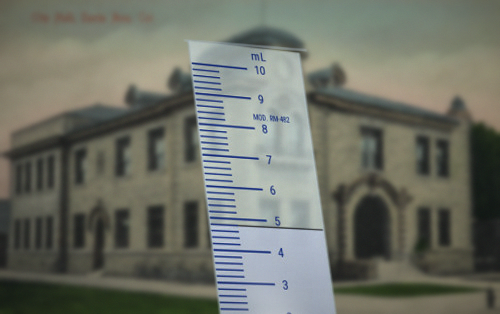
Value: 4.8 mL
